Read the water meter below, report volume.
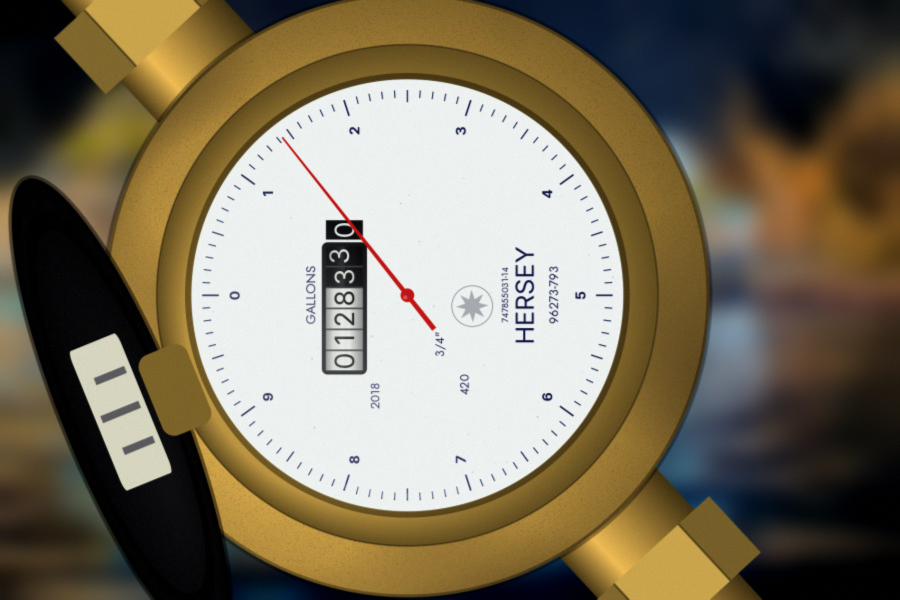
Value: 128331.4 gal
